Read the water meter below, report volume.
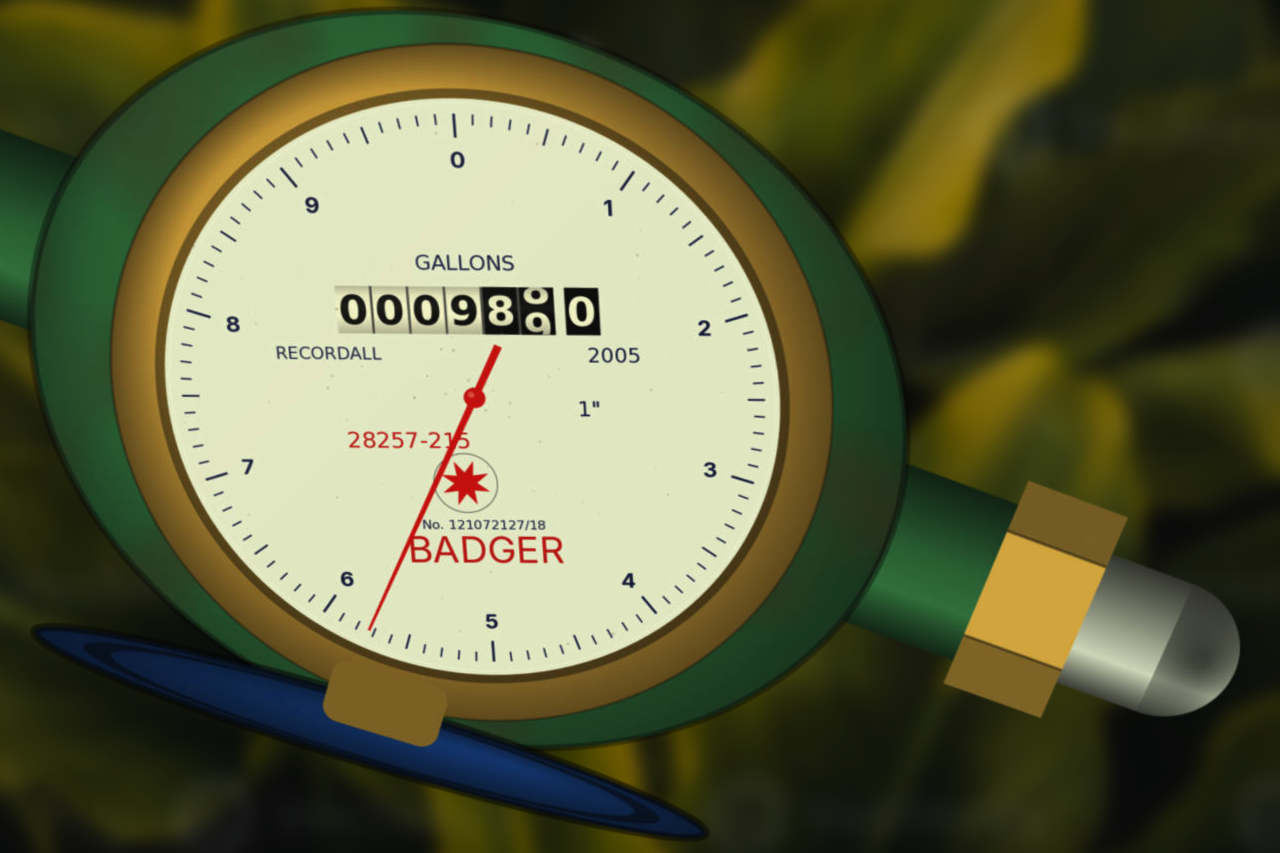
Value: 9885.7 gal
